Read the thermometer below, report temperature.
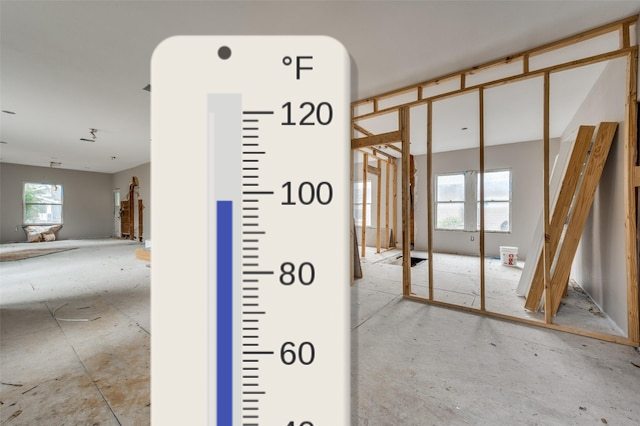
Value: 98 °F
